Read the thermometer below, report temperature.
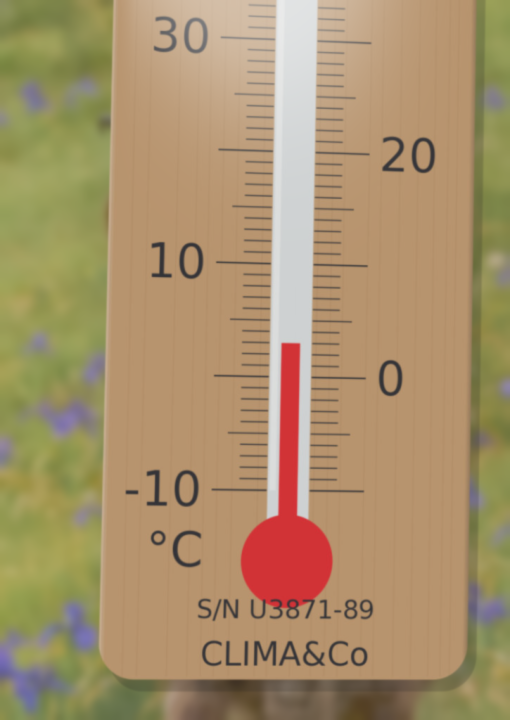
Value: 3 °C
